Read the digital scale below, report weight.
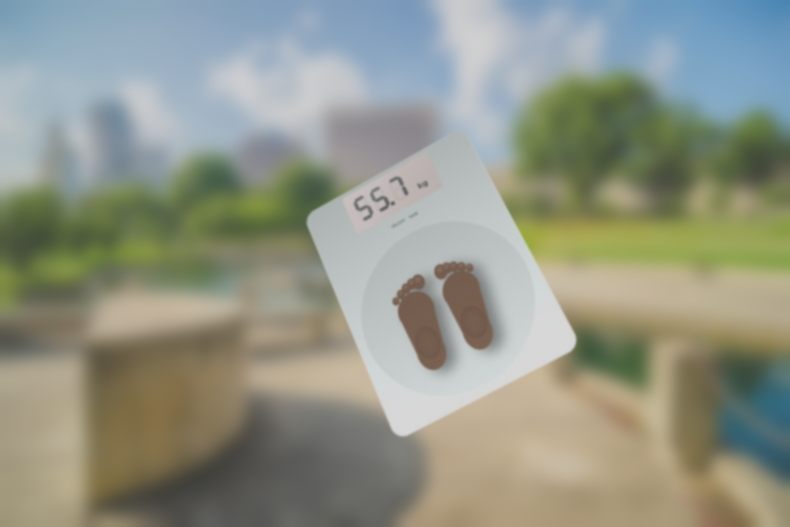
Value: 55.7 kg
